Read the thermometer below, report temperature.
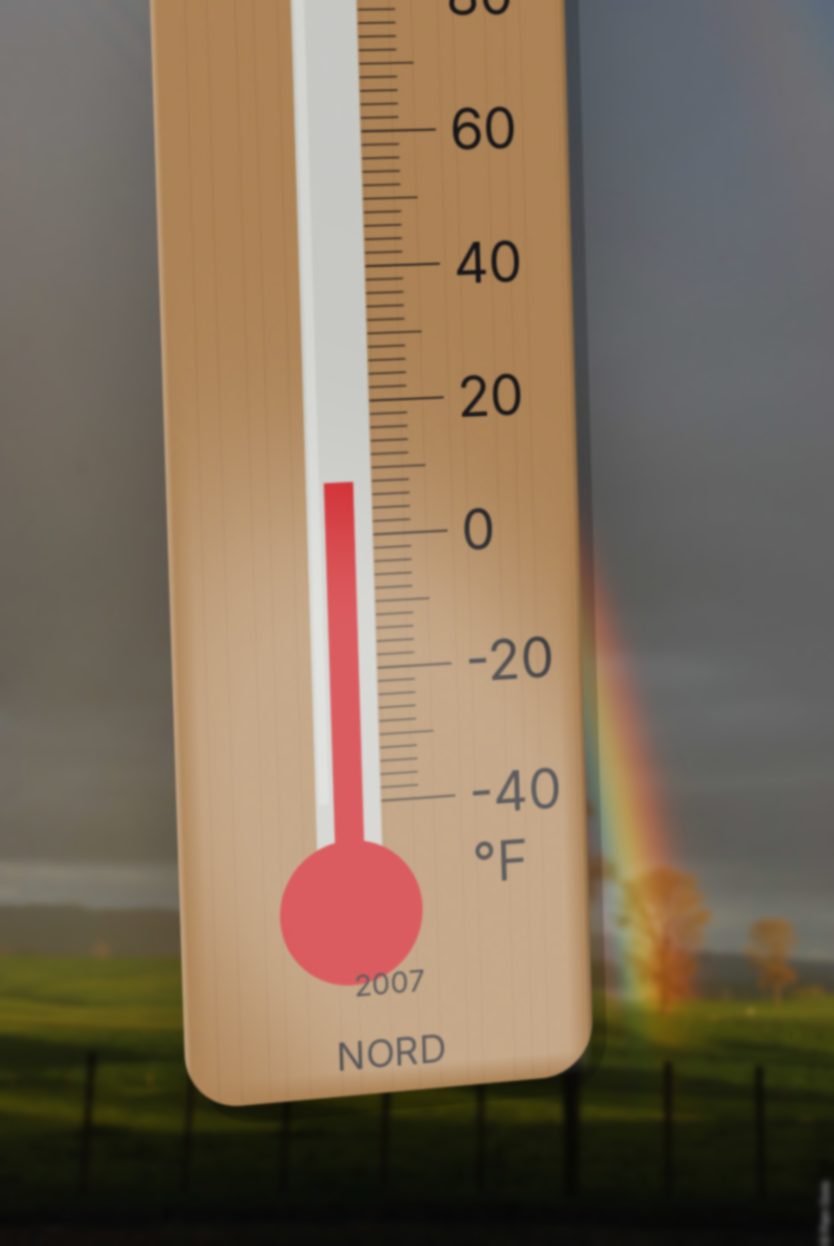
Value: 8 °F
